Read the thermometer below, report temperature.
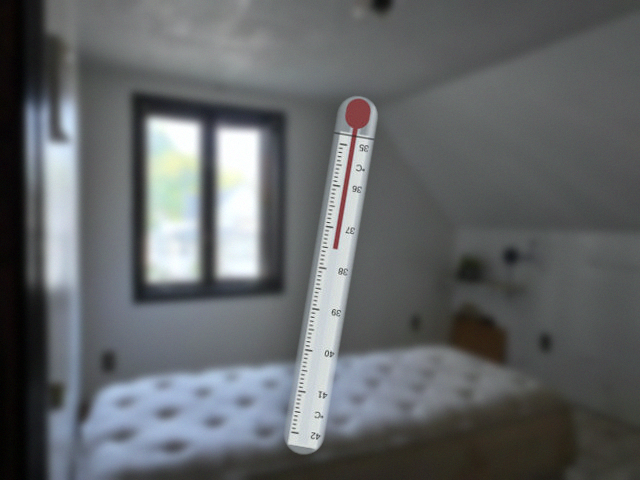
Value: 37.5 °C
